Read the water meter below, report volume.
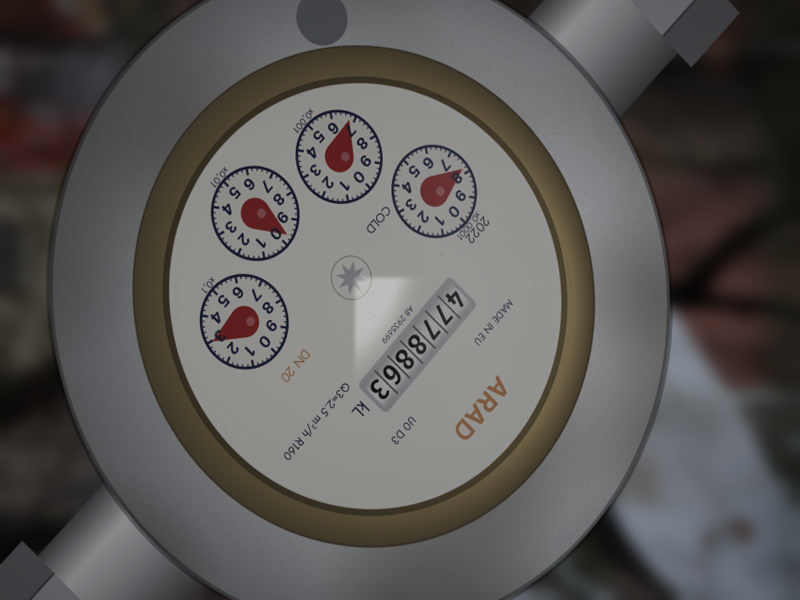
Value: 4778863.2967 kL
